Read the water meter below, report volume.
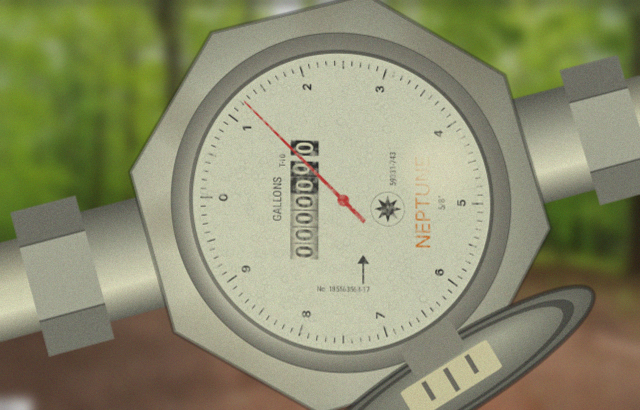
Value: 1.2 gal
